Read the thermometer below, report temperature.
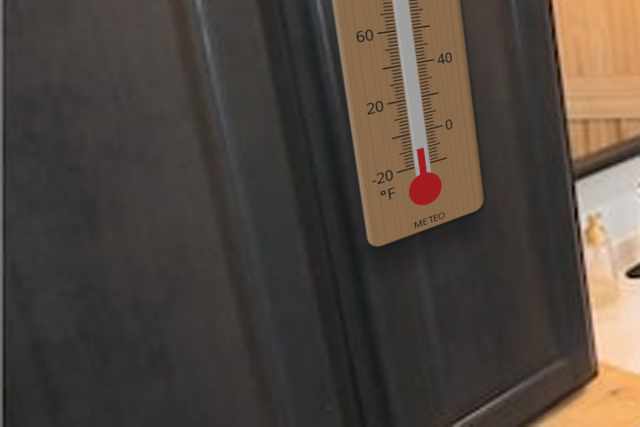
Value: -10 °F
